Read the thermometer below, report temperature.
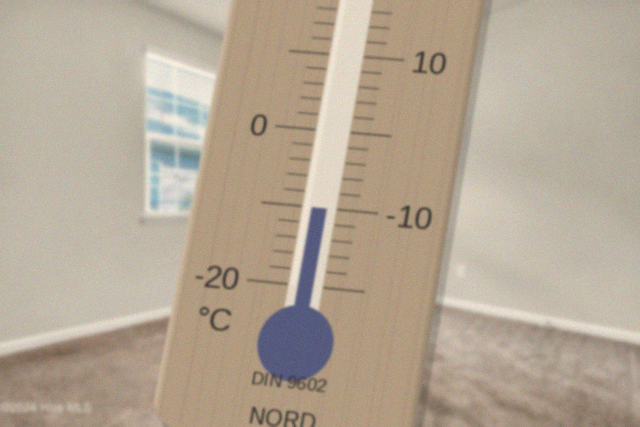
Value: -10 °C
